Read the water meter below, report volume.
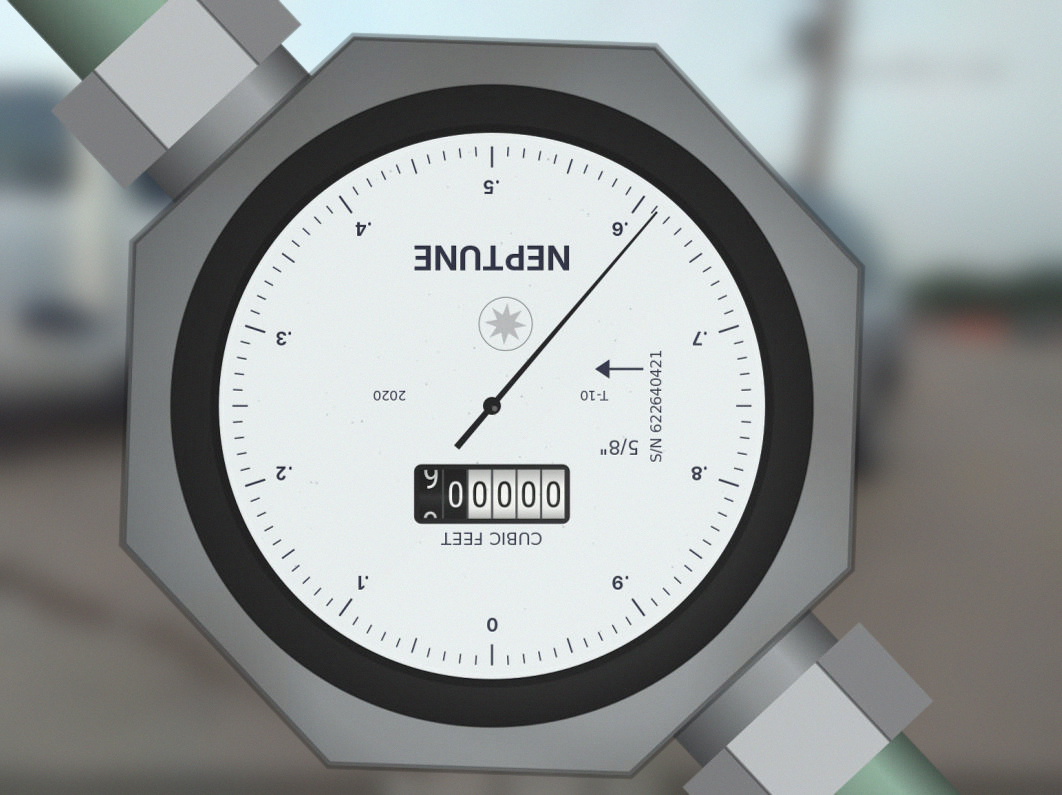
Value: 5.61 ft³
